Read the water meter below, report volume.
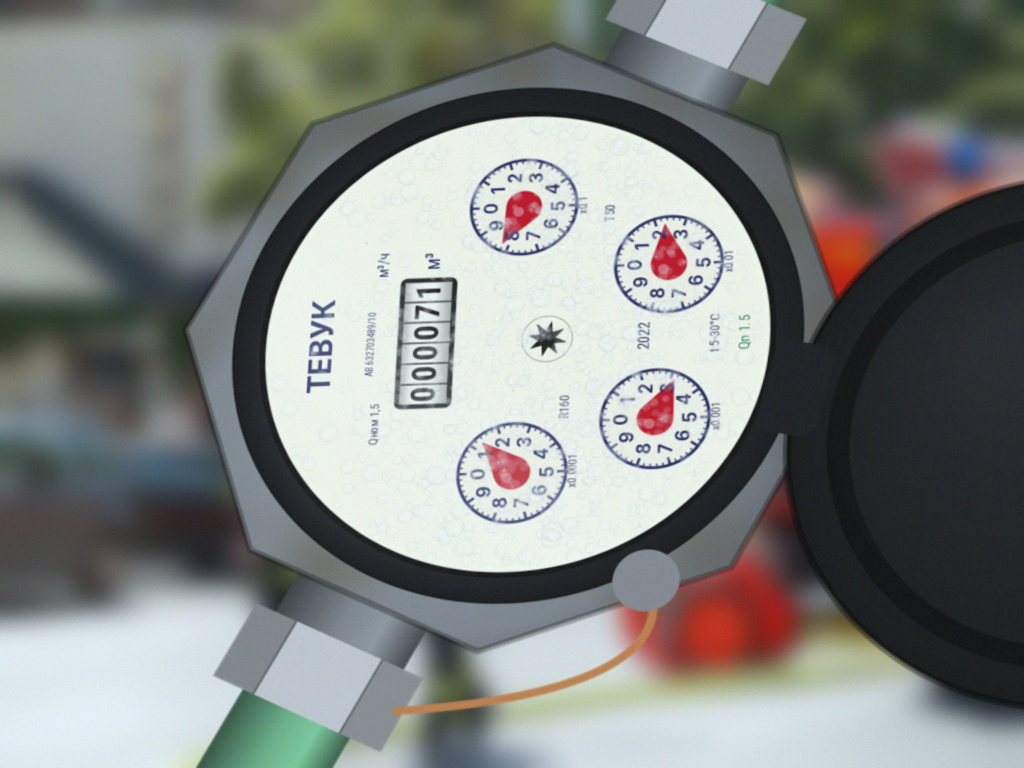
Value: 71.8231 m³
